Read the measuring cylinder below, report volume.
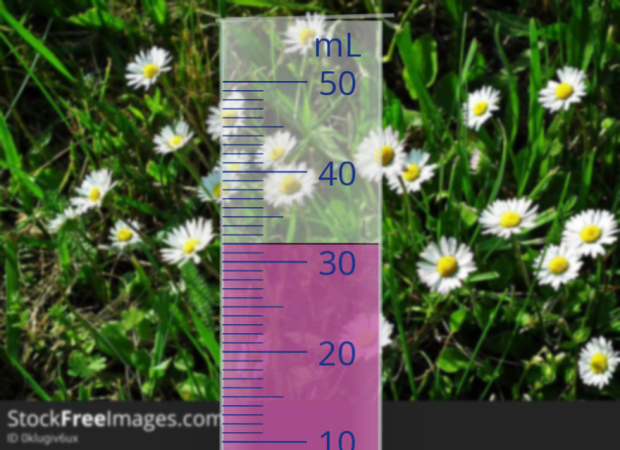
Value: 32 mL
